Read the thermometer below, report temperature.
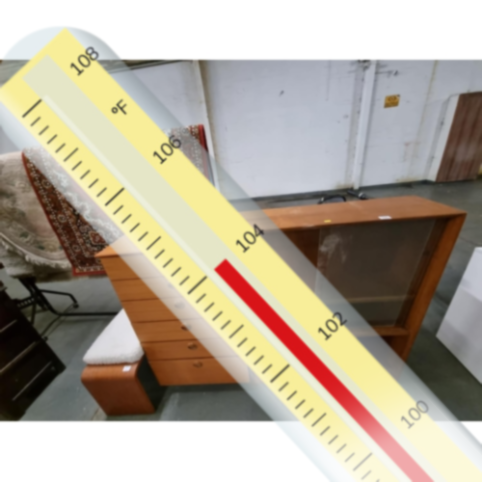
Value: 104 °F
